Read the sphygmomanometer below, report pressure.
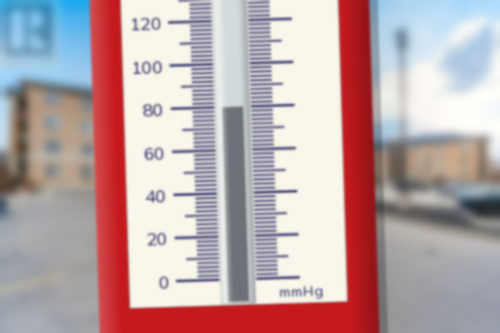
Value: 80 mmHg
